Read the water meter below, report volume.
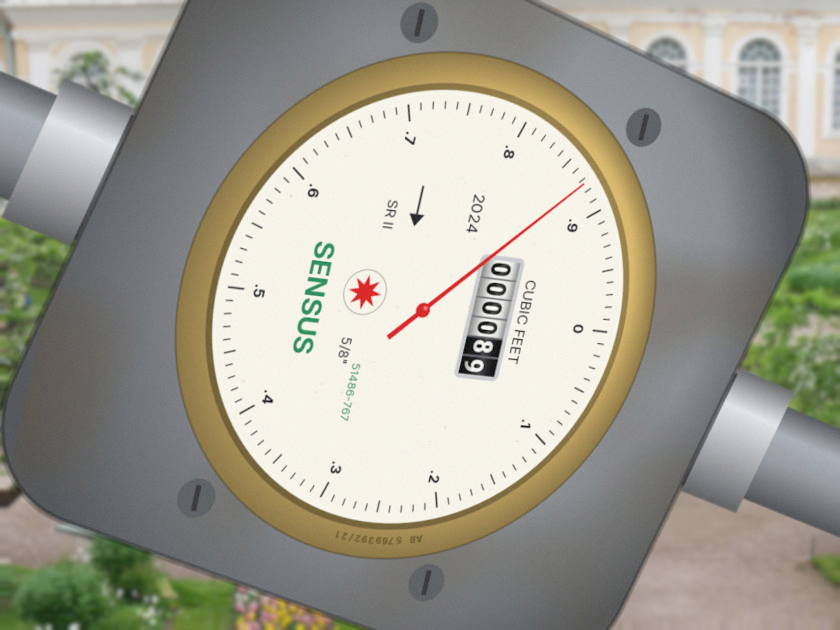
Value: 88.87 ft³
